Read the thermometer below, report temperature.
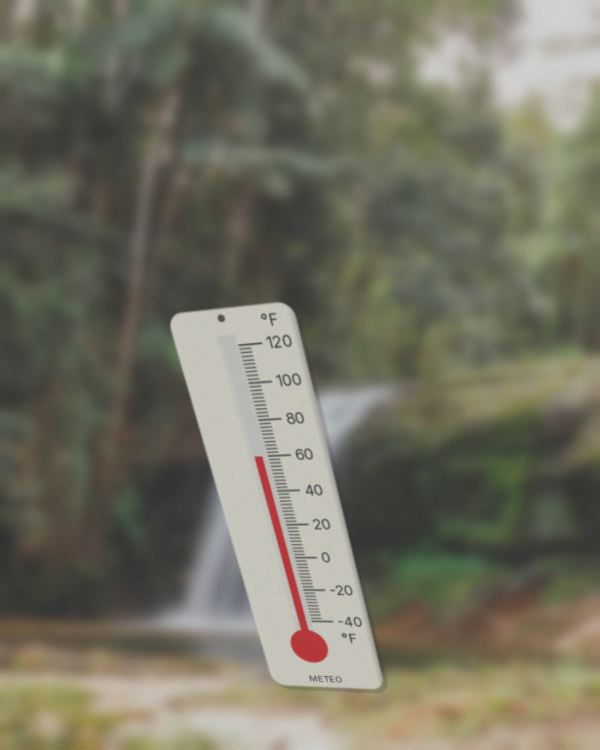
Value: 60 °F
